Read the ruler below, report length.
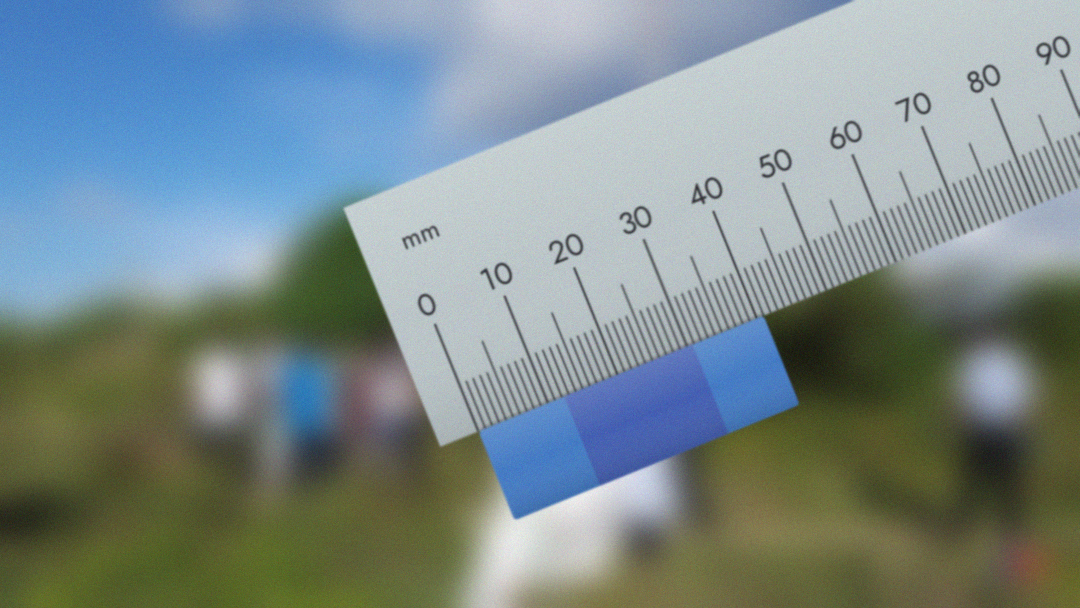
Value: 41 mm
